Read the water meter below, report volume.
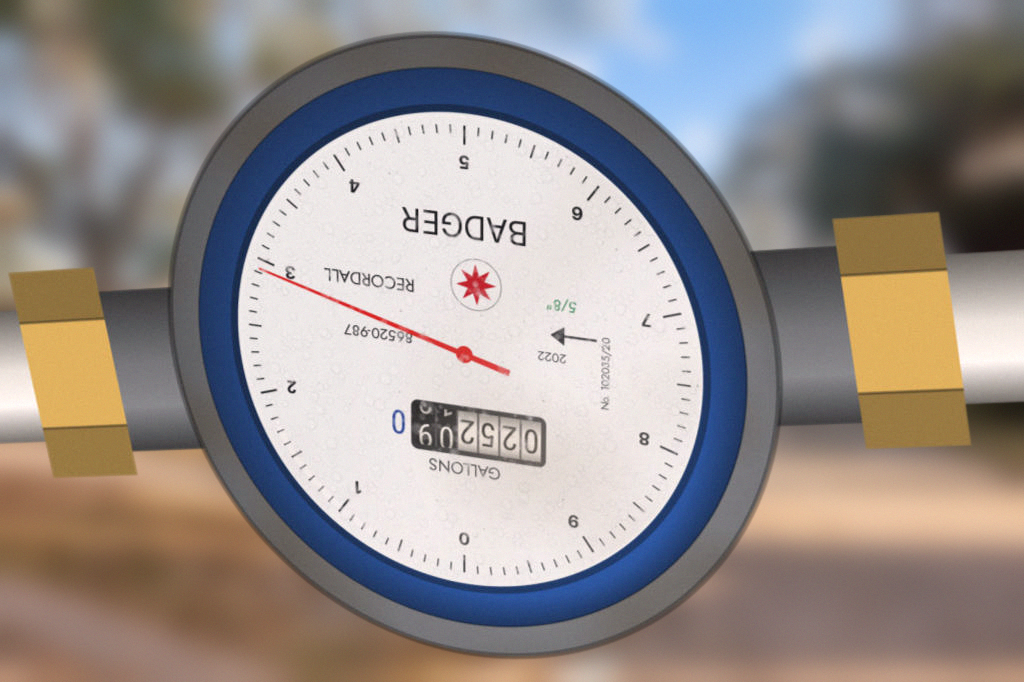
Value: 252092.9 gal
